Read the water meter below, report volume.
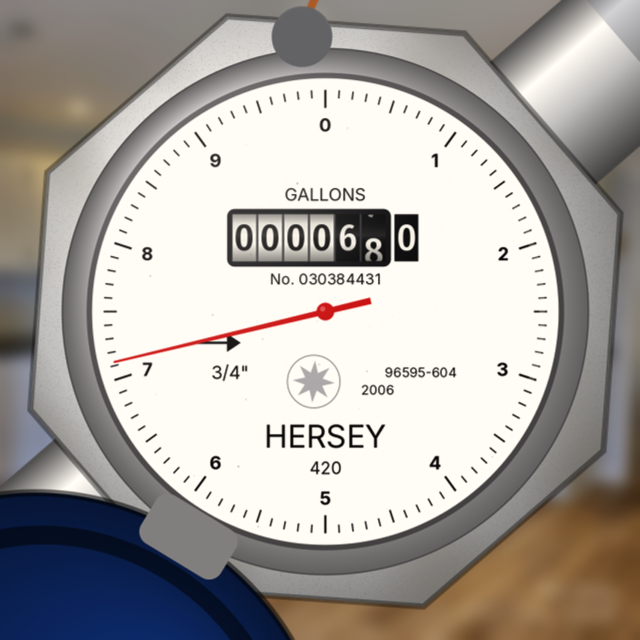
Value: 677.1 gal
